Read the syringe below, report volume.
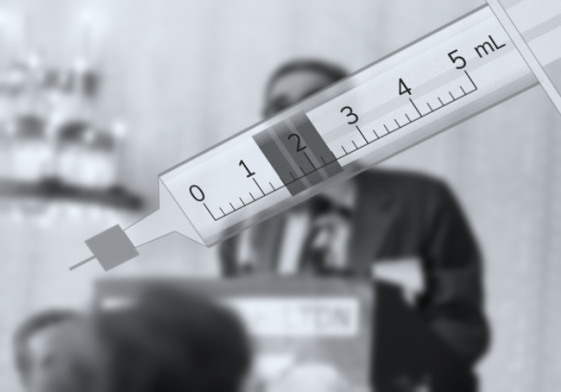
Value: 1.4 mL
